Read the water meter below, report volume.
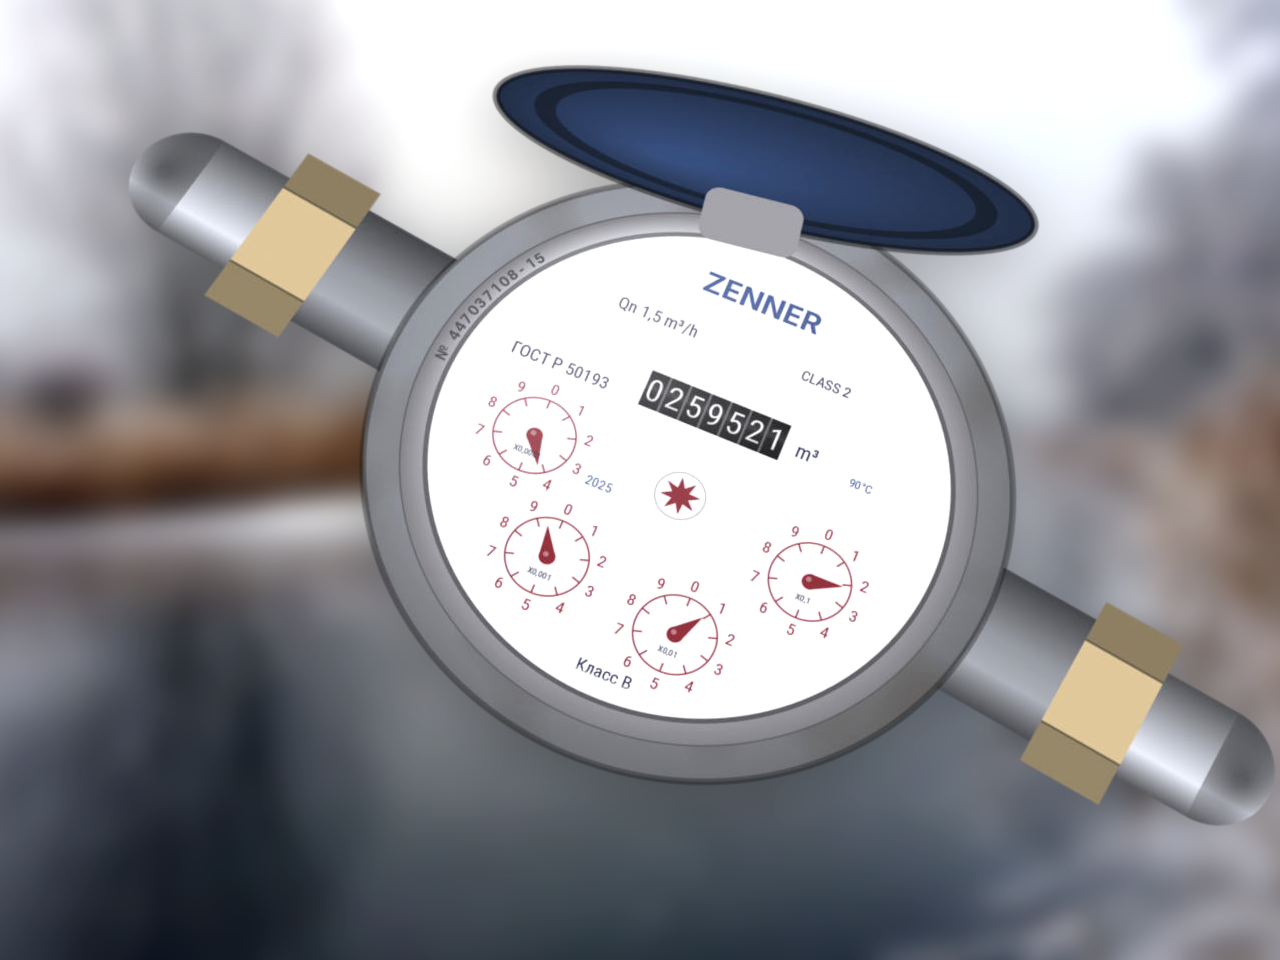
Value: 259521.2094 m³
